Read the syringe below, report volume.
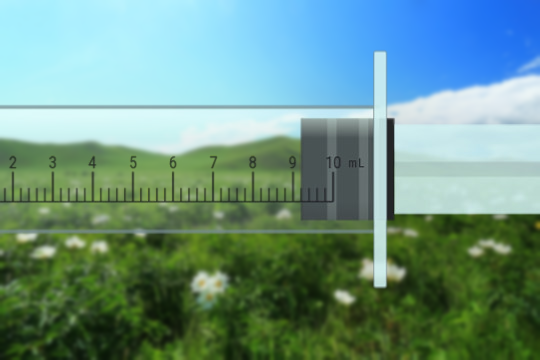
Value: 9.2 mL
